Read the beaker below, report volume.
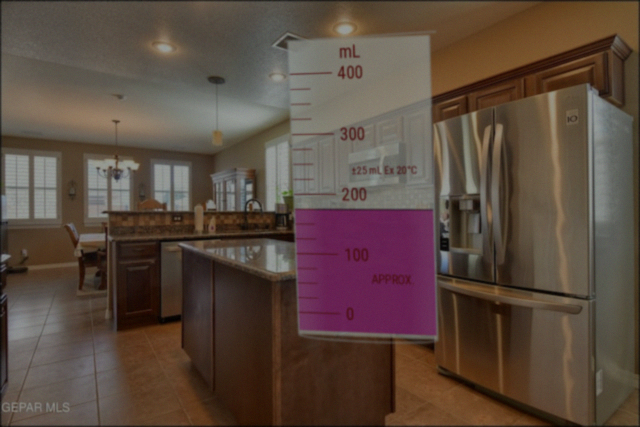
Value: 175 mL
